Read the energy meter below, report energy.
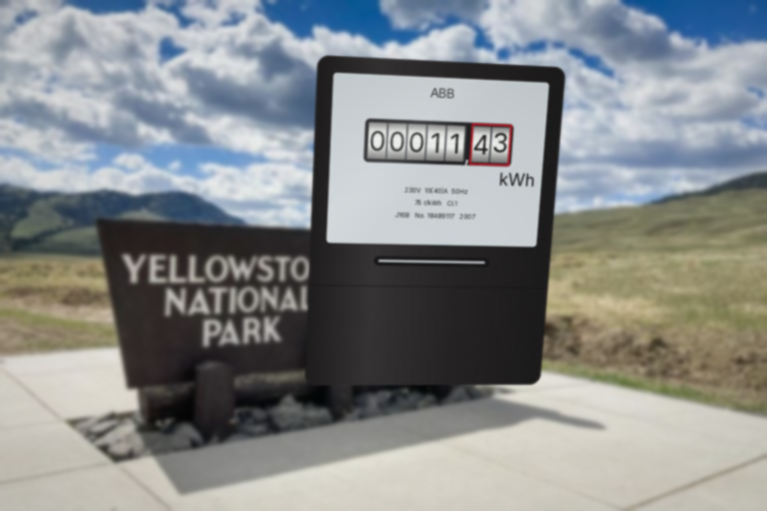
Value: 11.43 kWh
